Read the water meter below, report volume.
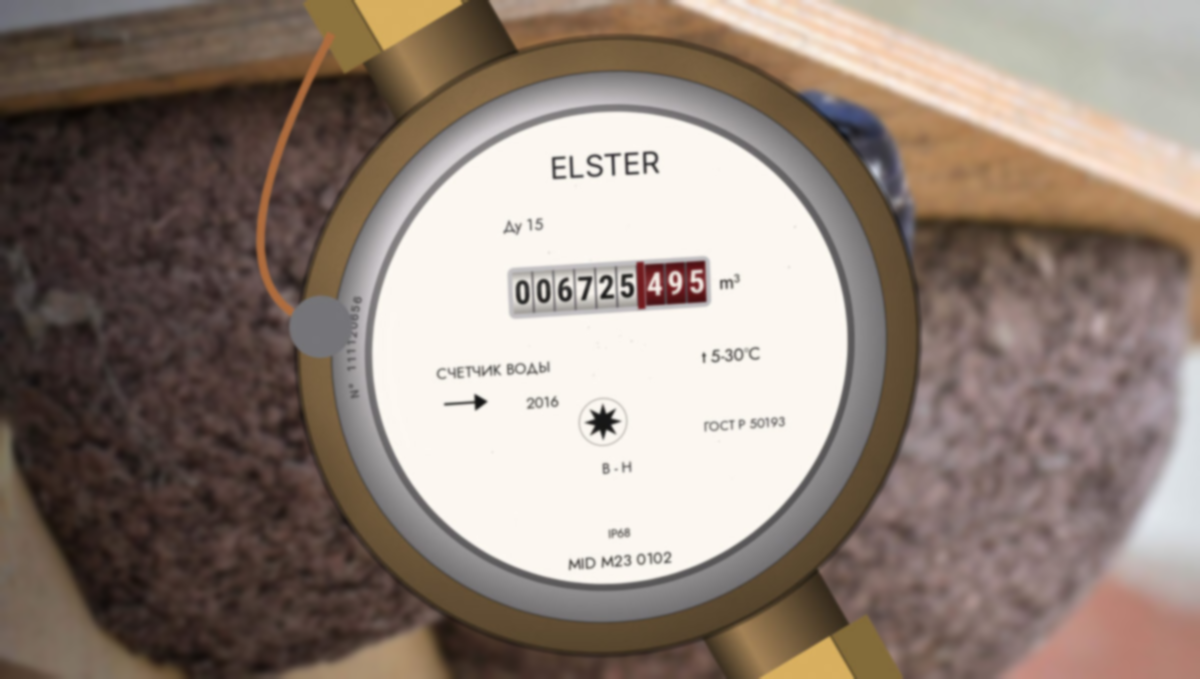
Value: 6725.495 m³
